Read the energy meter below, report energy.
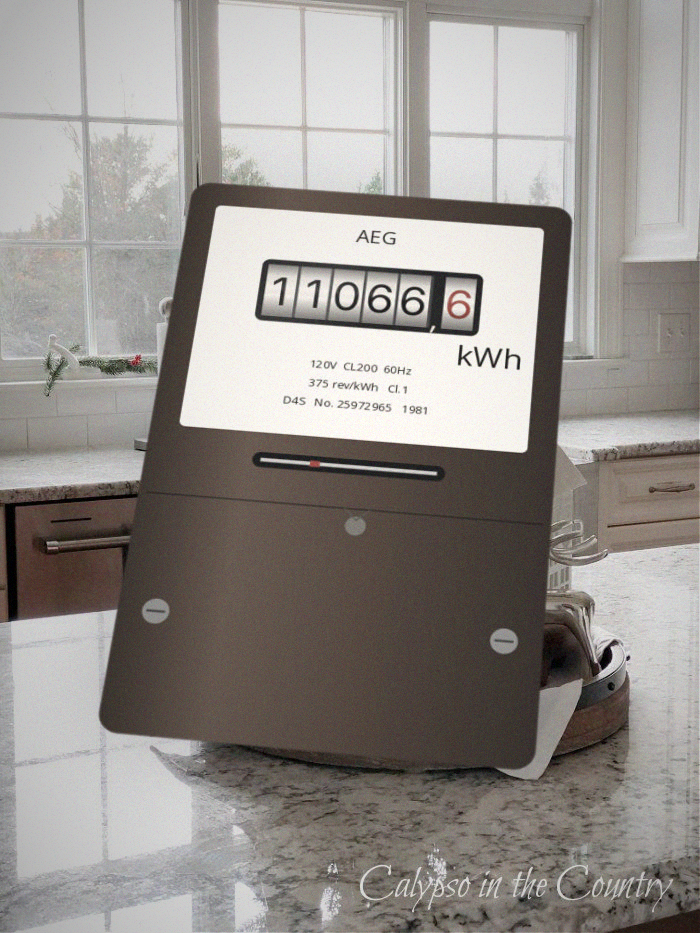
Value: 11066.6 kWh
